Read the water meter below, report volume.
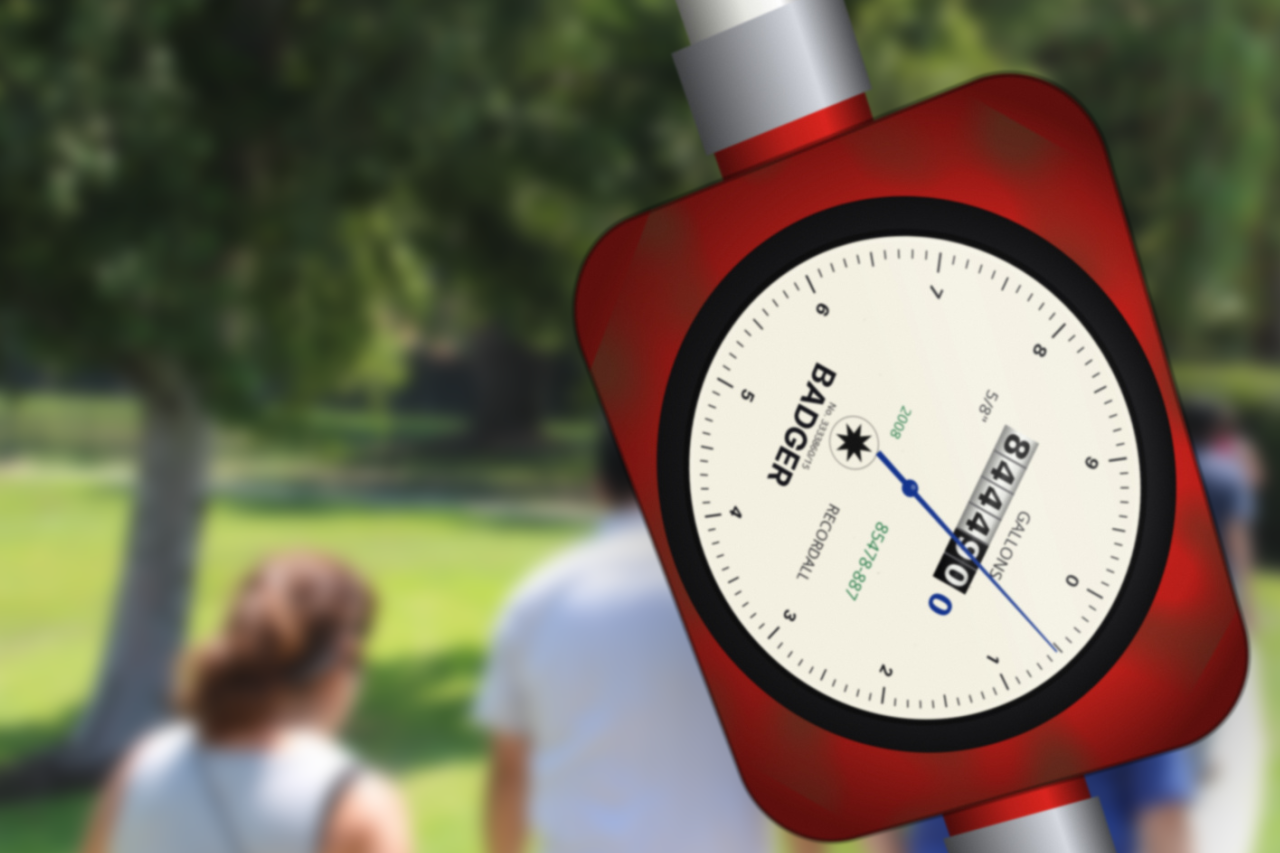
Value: 8444900.5 gal
